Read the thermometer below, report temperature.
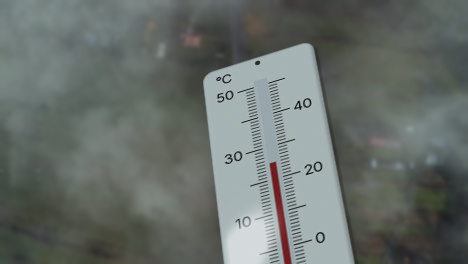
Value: 25 °C
